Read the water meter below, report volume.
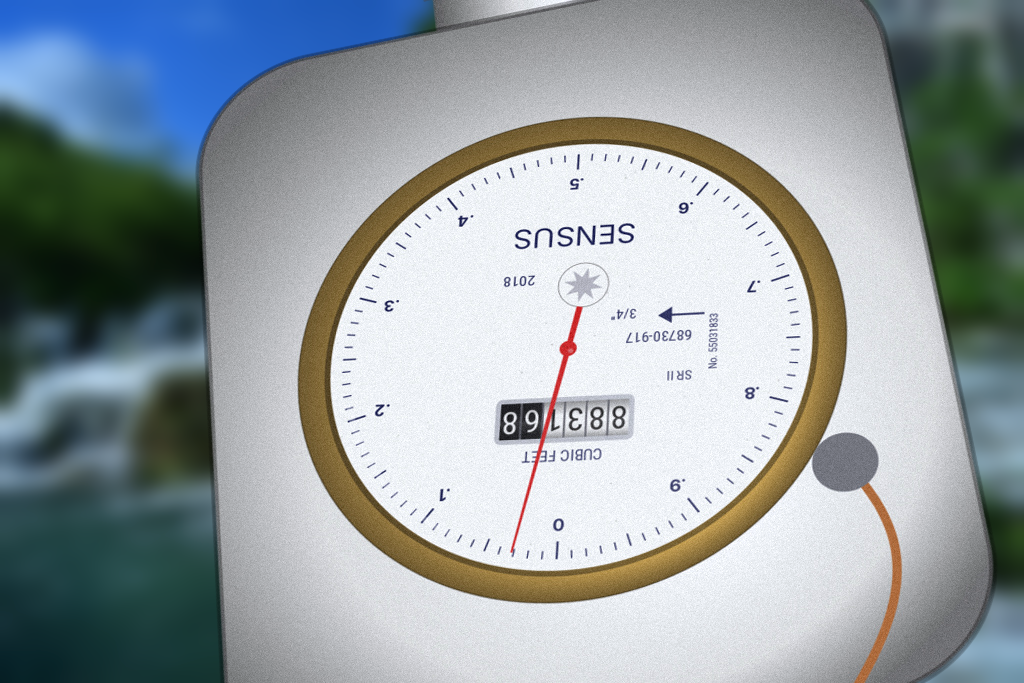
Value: 883168.03 ft³
